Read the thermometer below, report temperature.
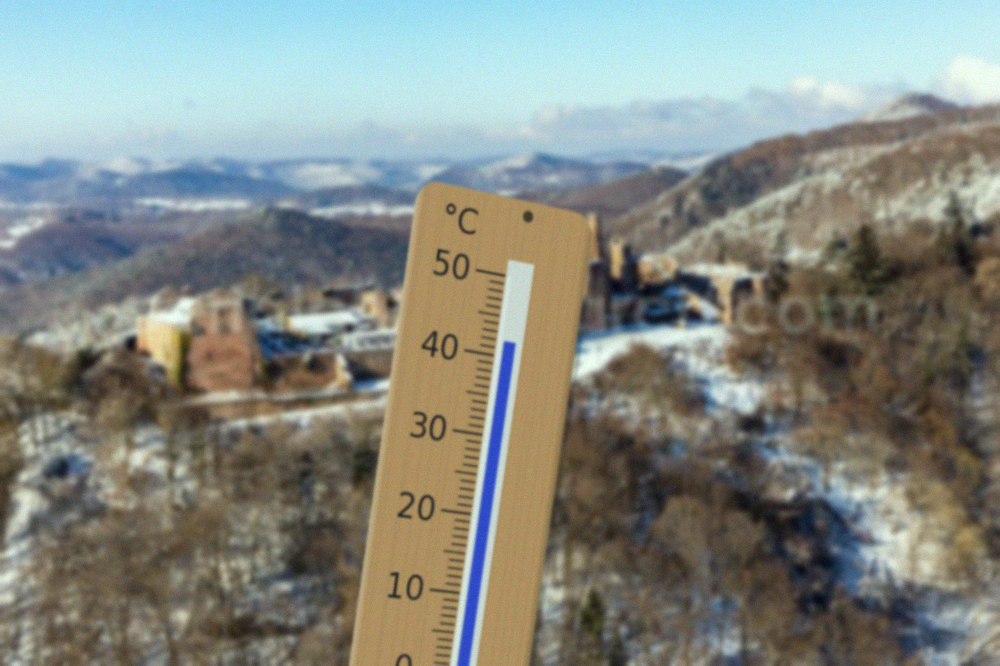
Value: 42 °C
